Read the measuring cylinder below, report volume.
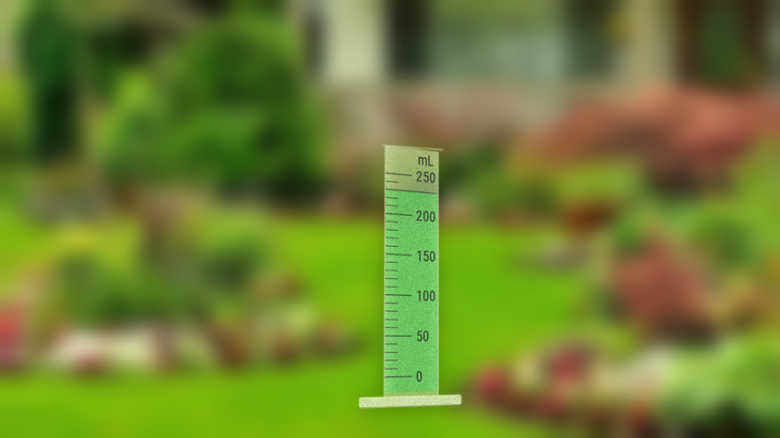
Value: 230 mL
